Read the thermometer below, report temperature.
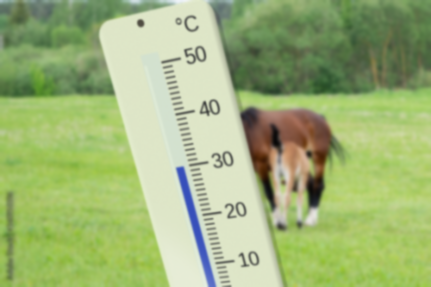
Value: 30 °C
